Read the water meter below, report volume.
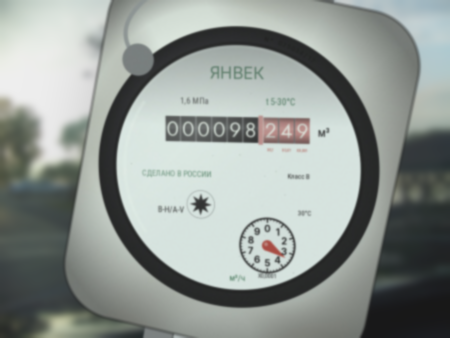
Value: 98.2493 m³
